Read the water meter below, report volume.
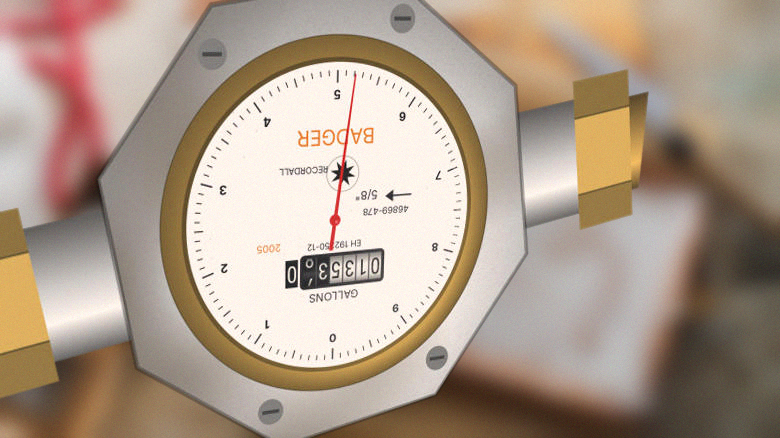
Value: 135375.2 gal
